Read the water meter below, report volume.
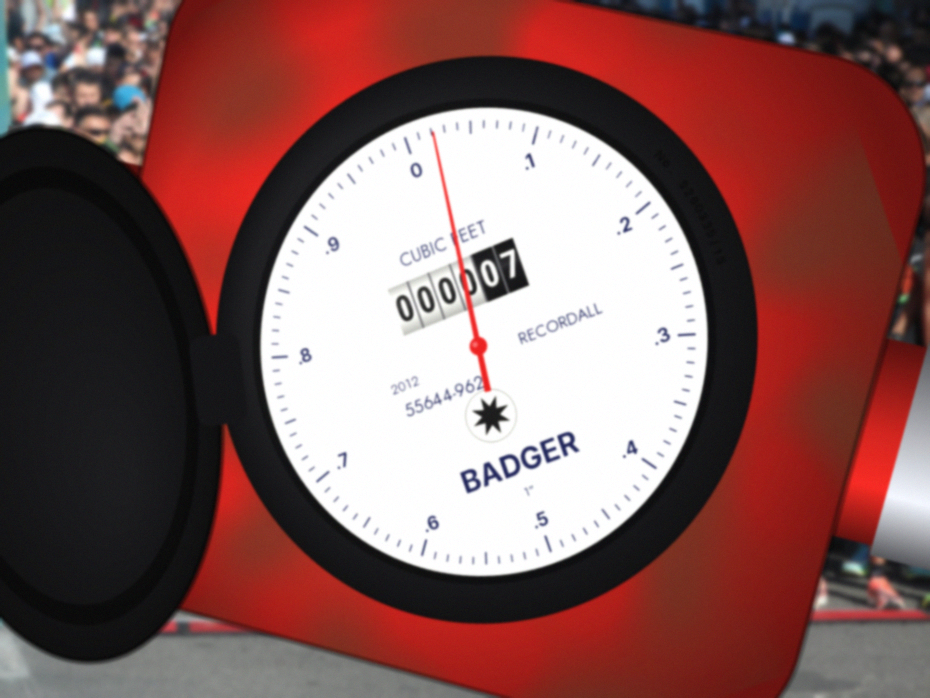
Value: 7.02 ft³
